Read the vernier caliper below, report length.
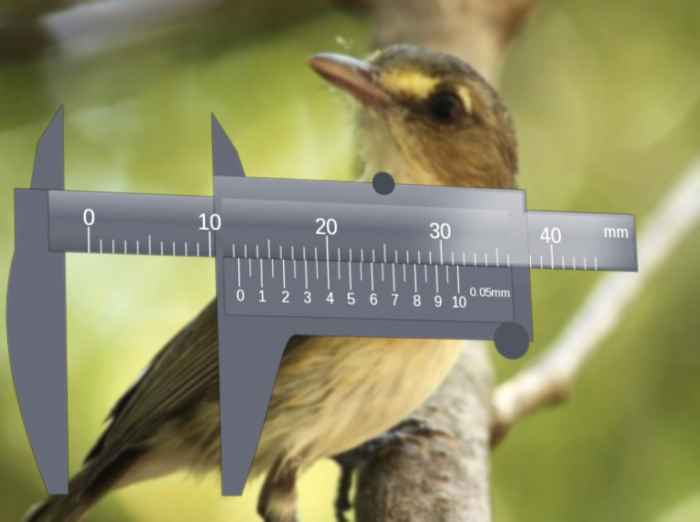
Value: 12.4 mm
